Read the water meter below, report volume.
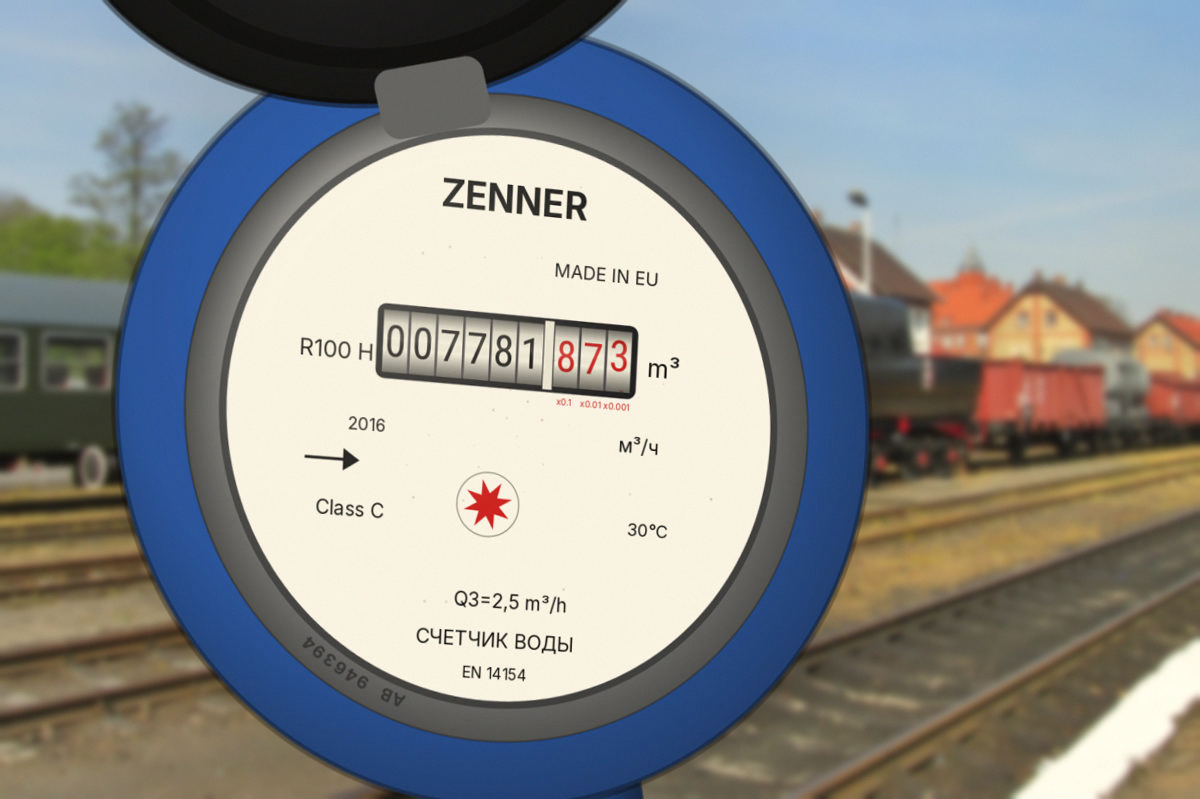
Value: 7781.873 m³
